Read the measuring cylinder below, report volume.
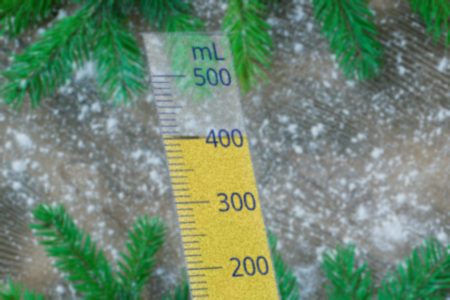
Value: 400 mL
